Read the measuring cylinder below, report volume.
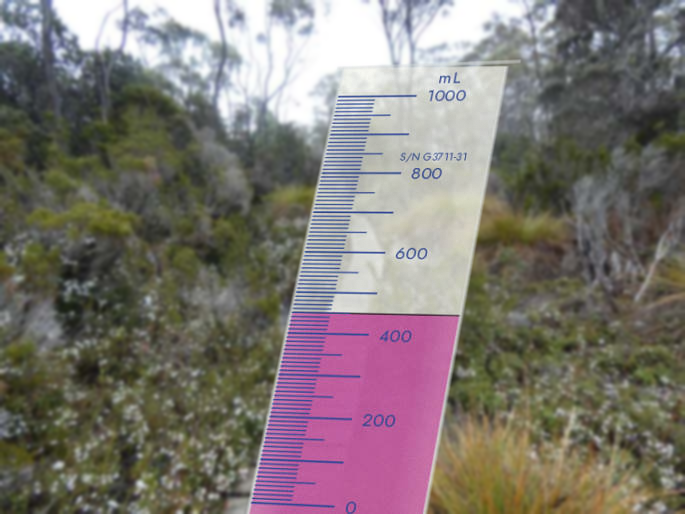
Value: 450 mL
